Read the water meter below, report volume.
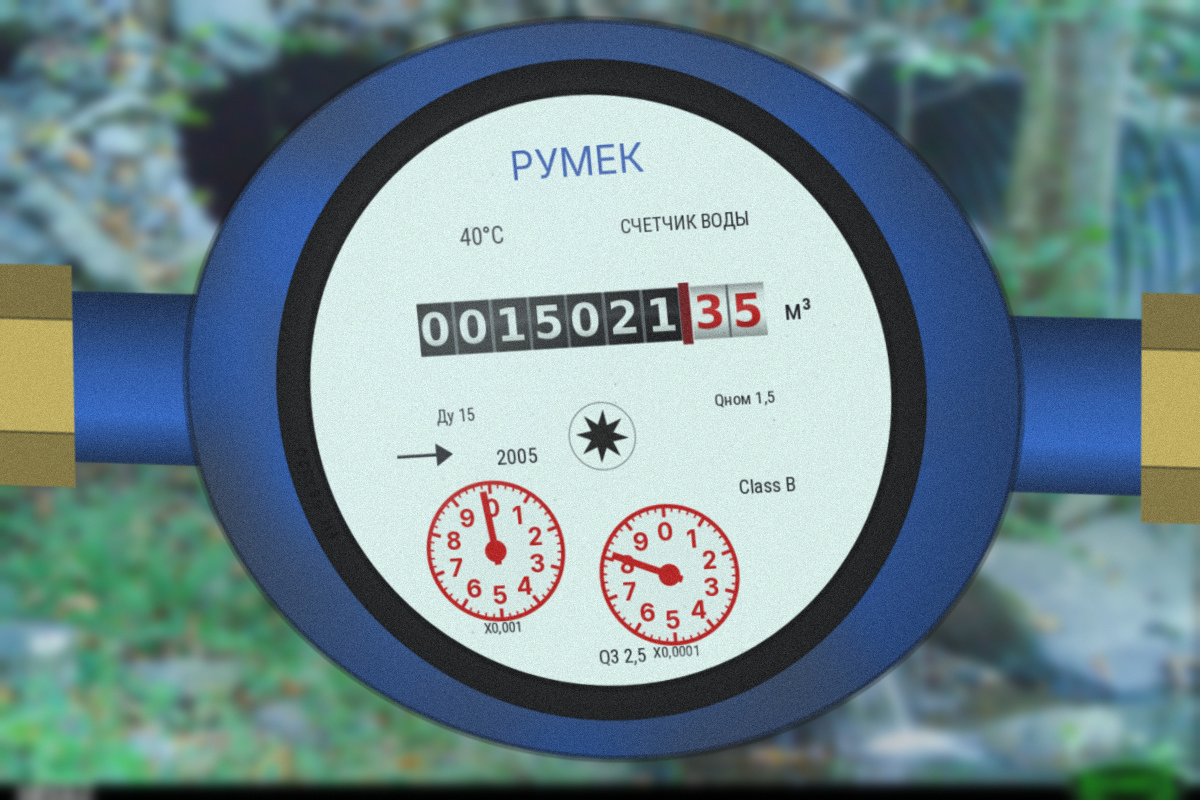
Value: 15021.3498 m³
